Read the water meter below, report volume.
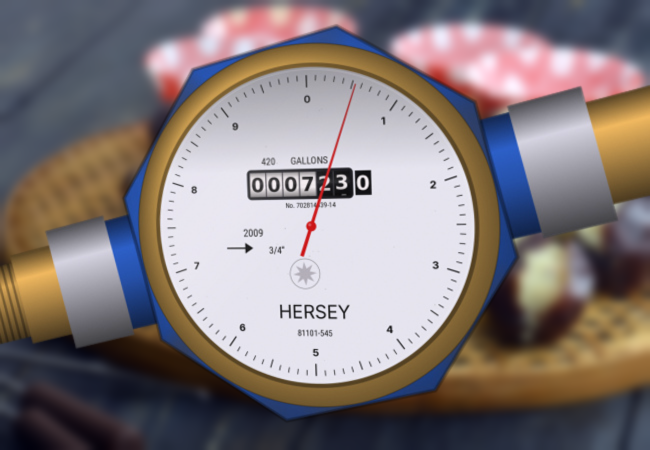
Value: 7230.5 gal
